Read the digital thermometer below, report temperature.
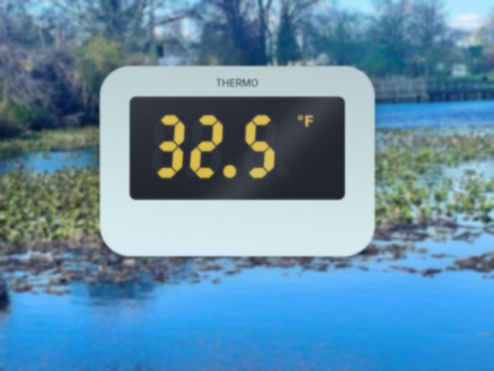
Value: 32.5 °F
